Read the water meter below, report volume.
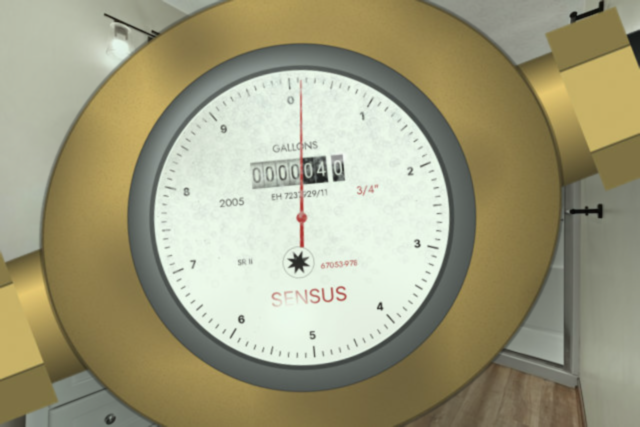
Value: 40.1 gal
